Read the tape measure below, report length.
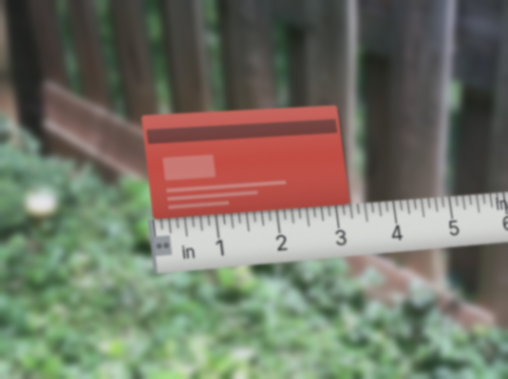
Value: 3.25 in
